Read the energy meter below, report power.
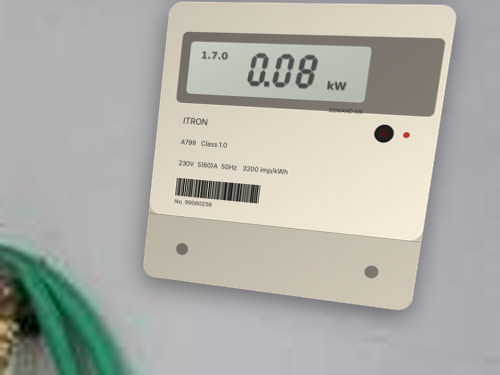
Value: 0.08 kW
